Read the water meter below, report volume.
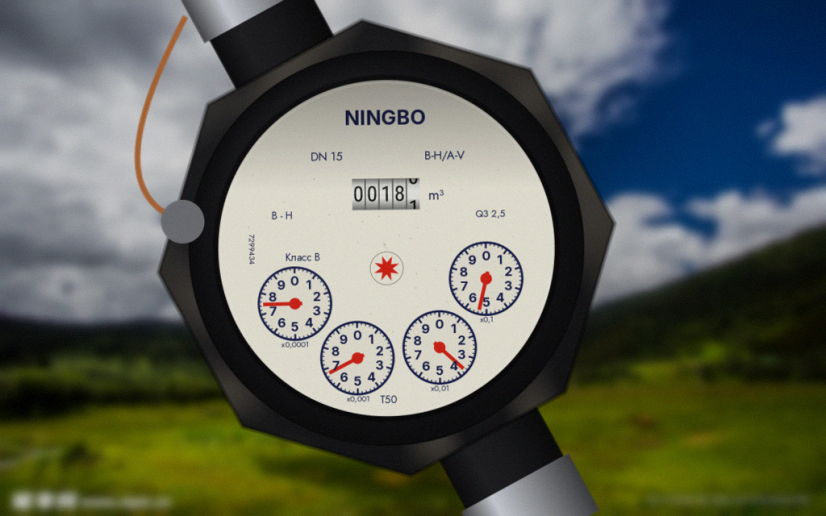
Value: 180.5367 m³
